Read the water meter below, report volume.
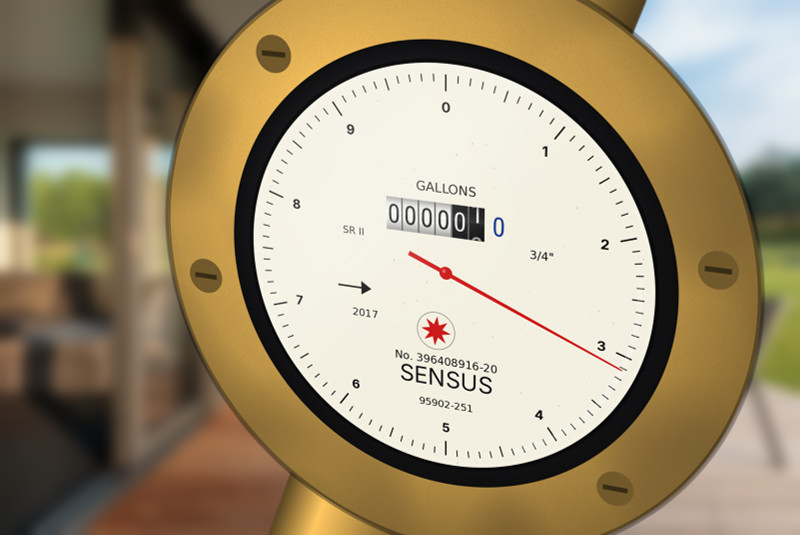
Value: 13.1 gal
